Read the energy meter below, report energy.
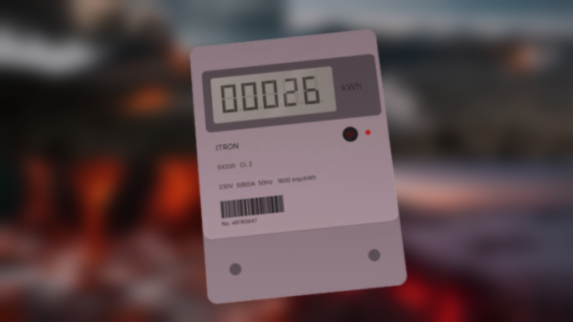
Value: 26 kWh
